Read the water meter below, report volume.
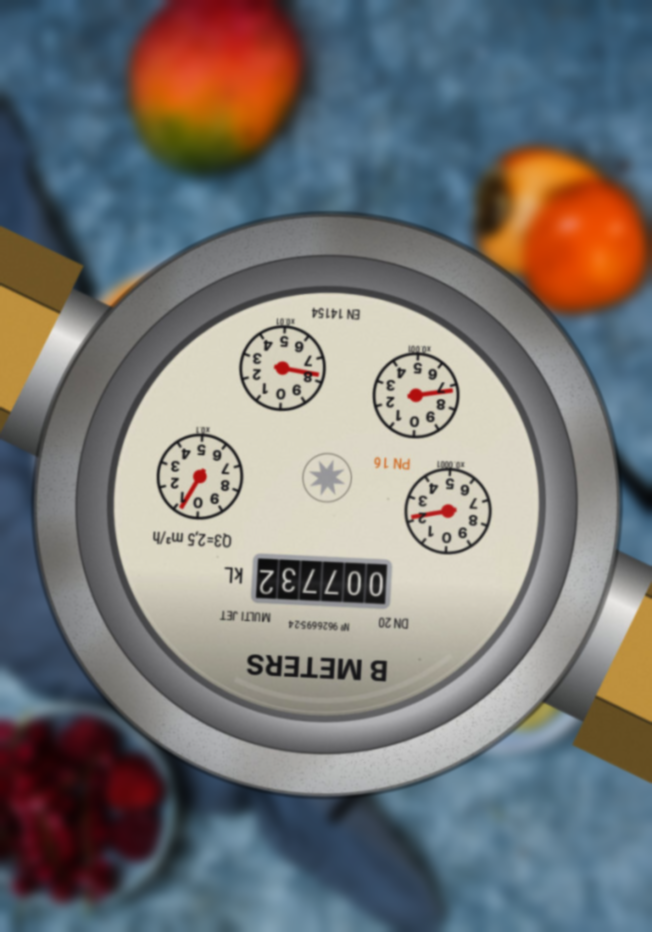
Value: 7732.0772 kL
